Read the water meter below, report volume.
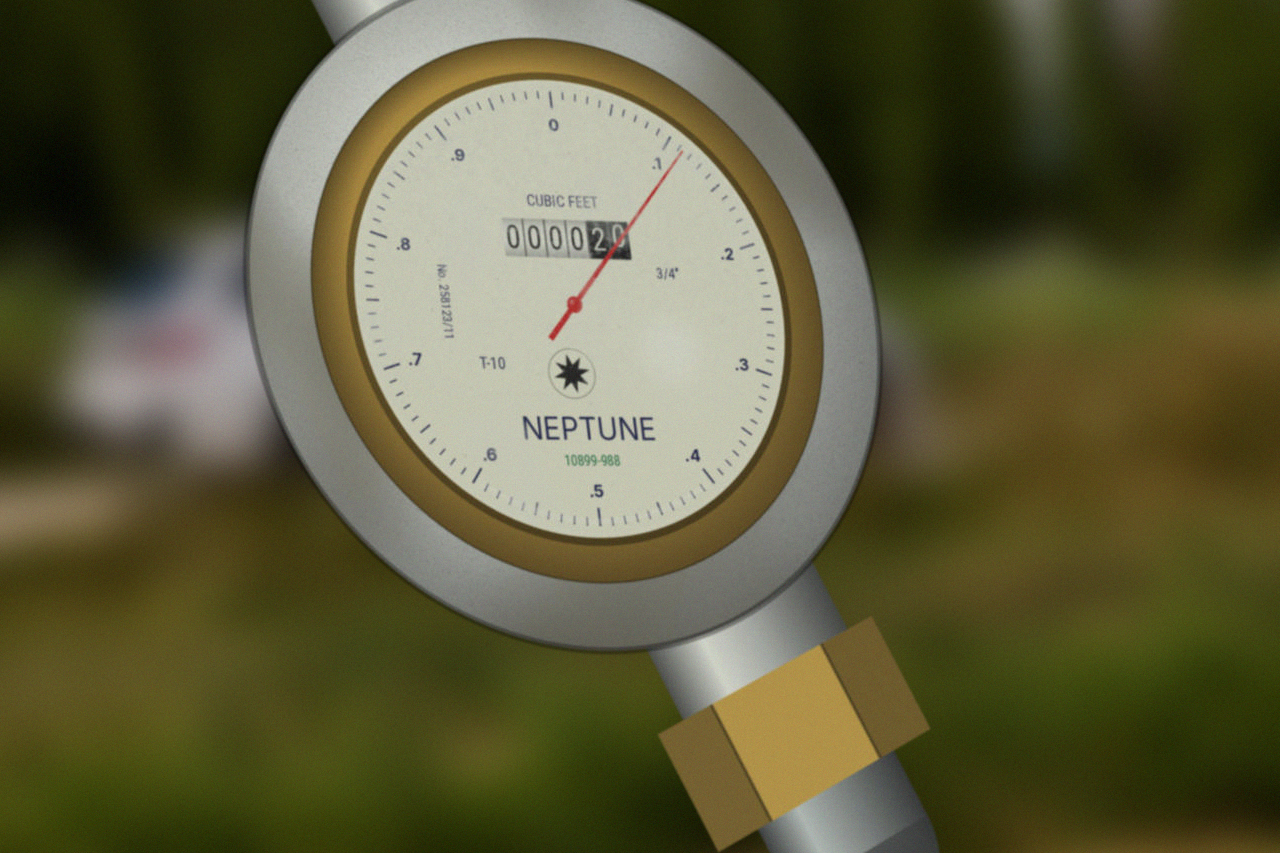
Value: 20.11 ft³
